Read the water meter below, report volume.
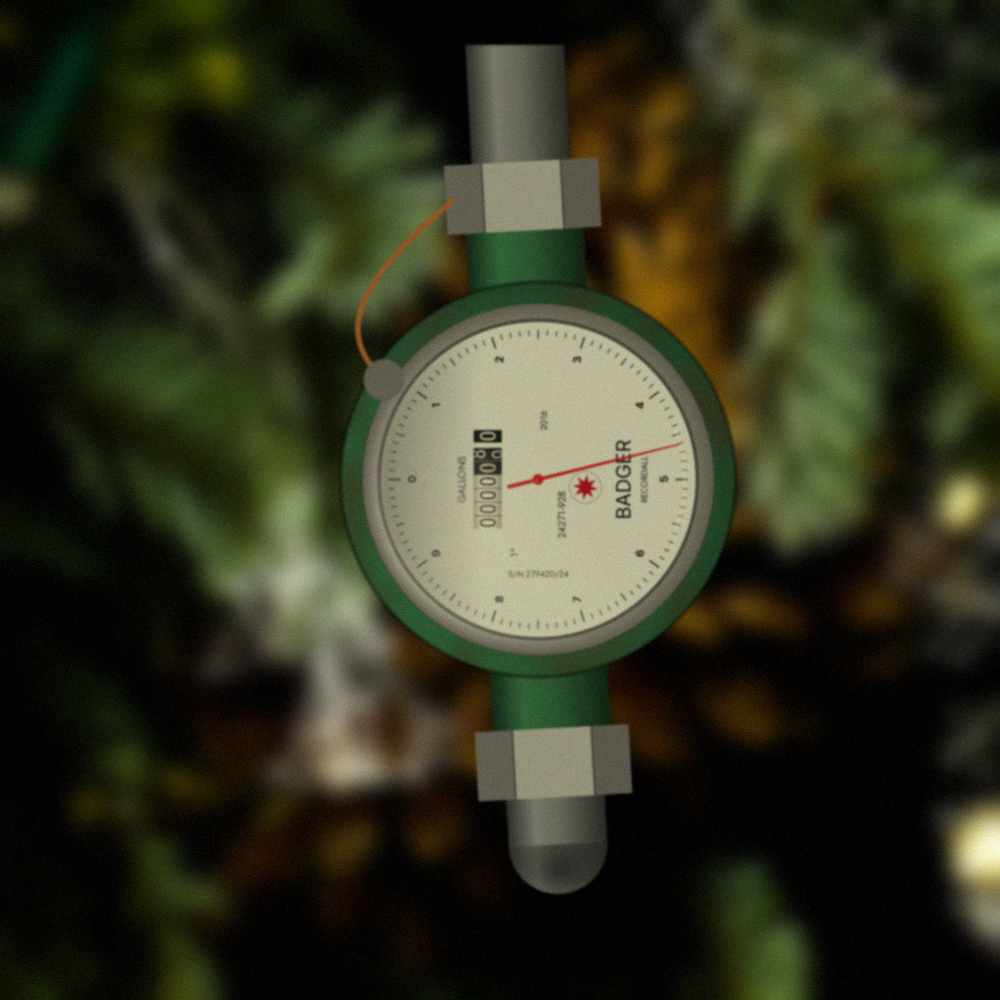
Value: 84.6 gal
